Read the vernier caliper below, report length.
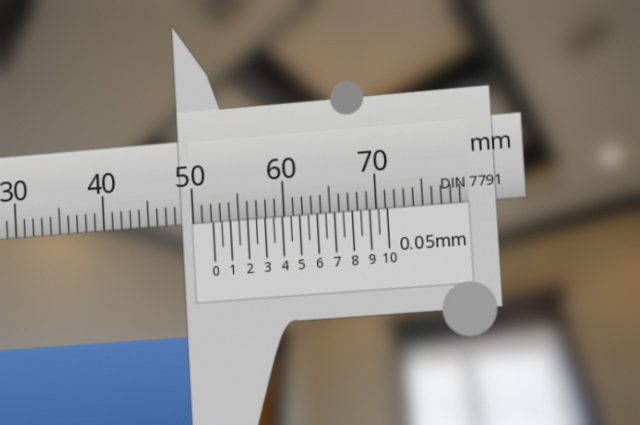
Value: 52.2 mm
